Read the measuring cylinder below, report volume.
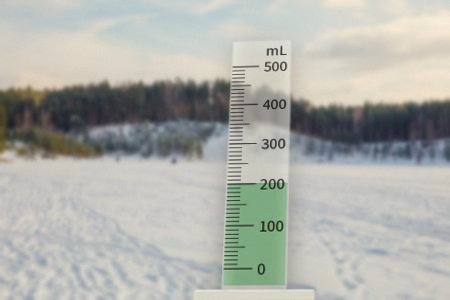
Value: 200 mL
